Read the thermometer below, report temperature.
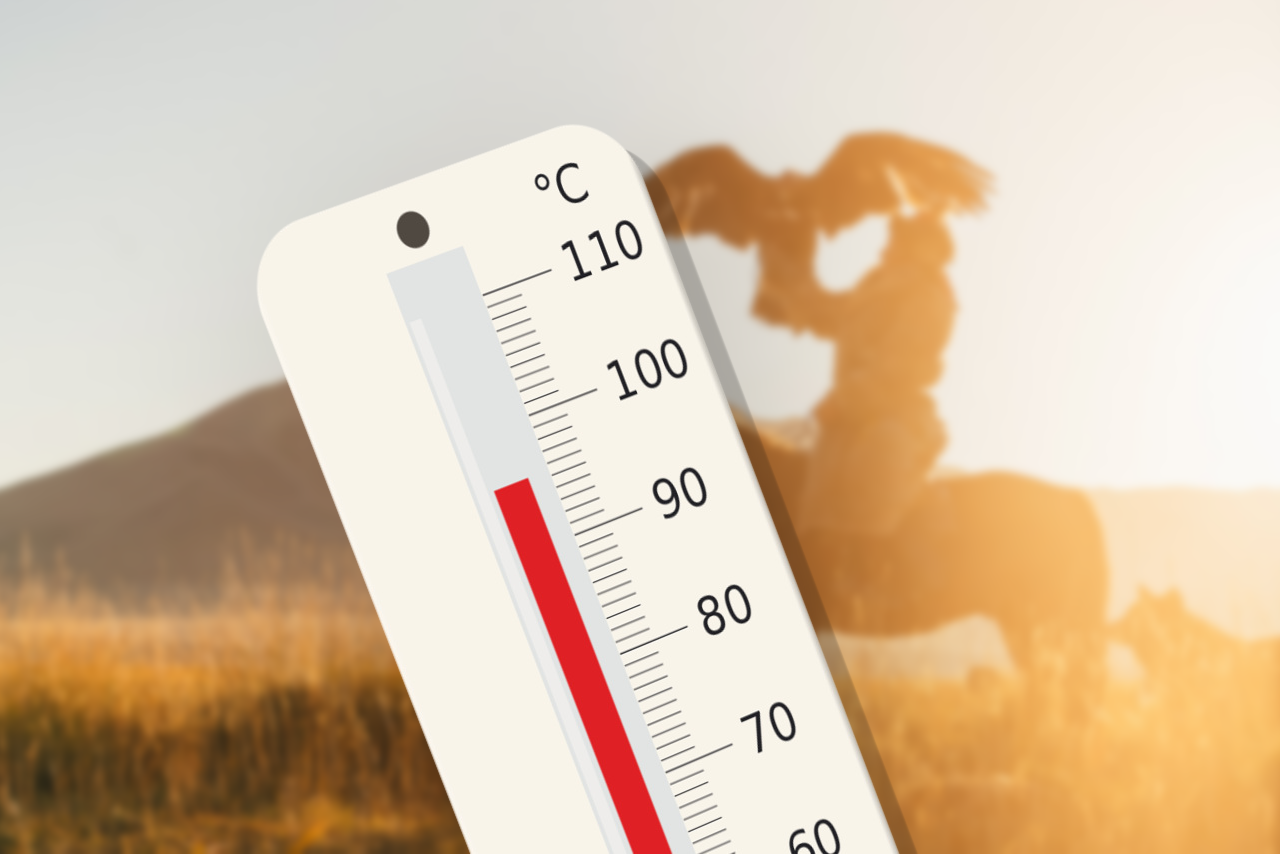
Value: 95.5 °C
